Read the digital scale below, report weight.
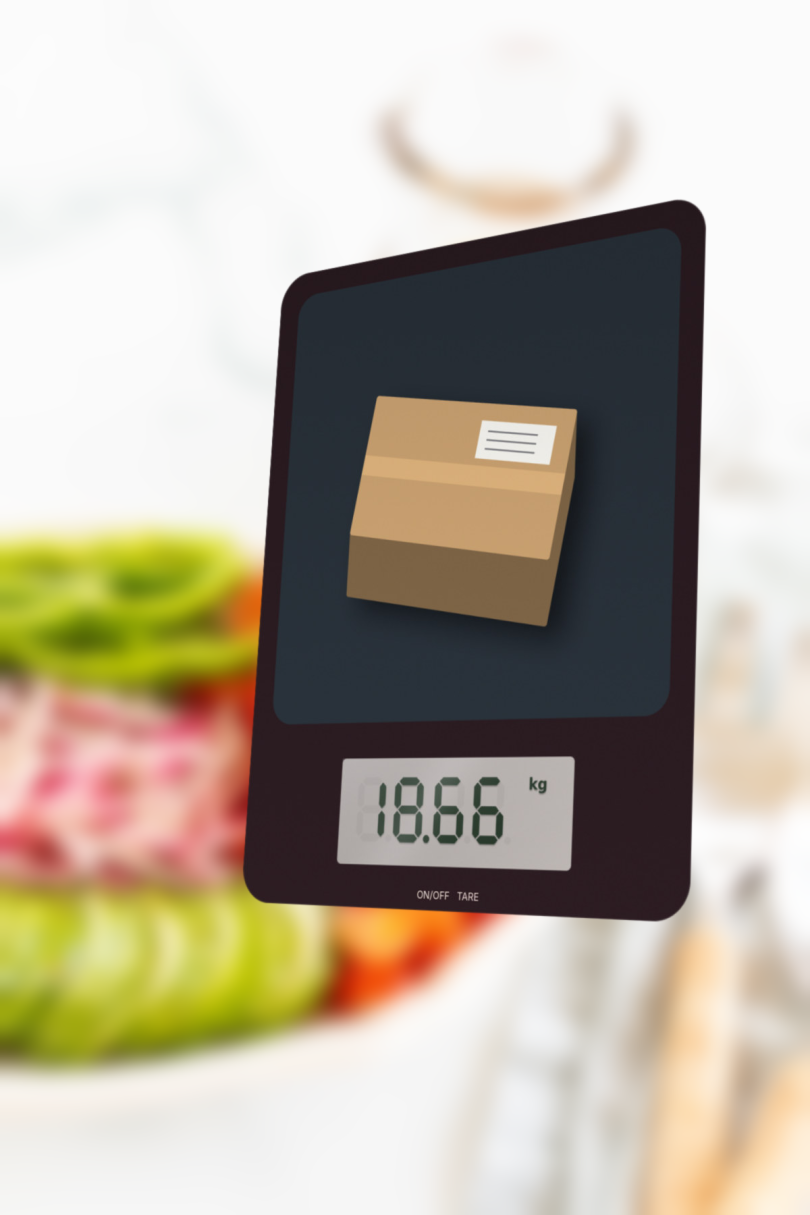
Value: 18.66 kg
